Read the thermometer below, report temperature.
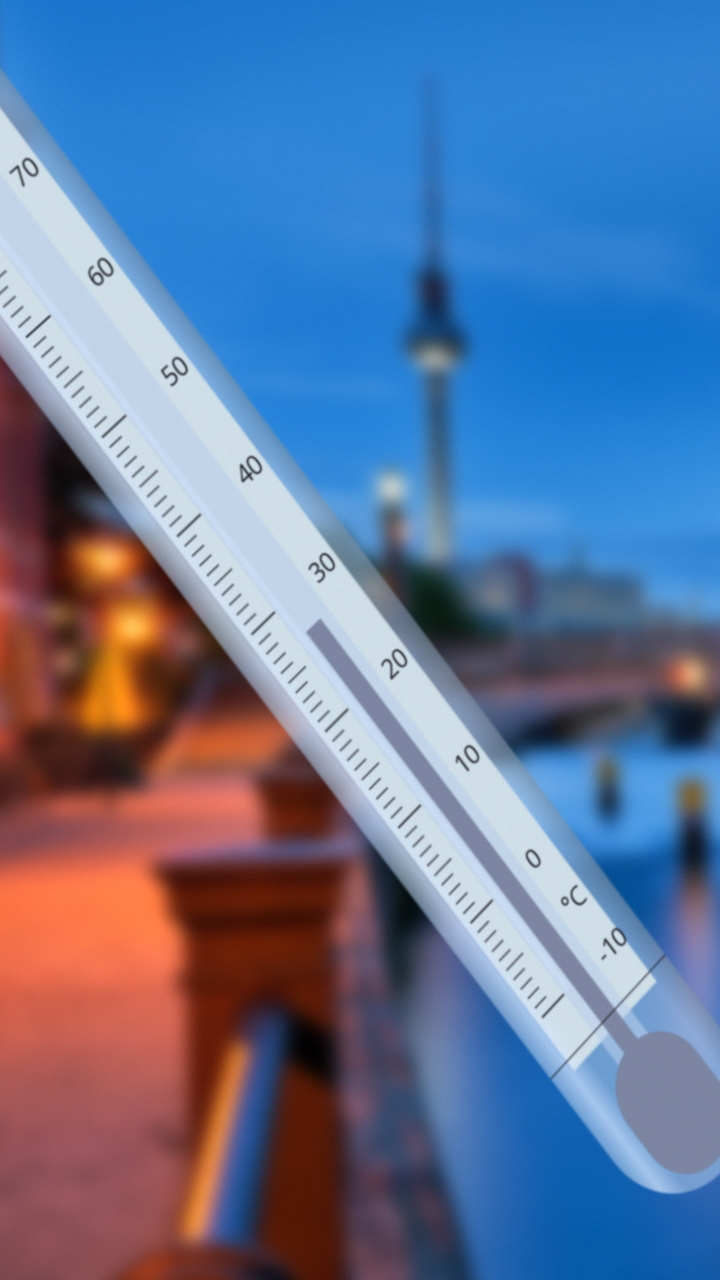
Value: 27 °C
